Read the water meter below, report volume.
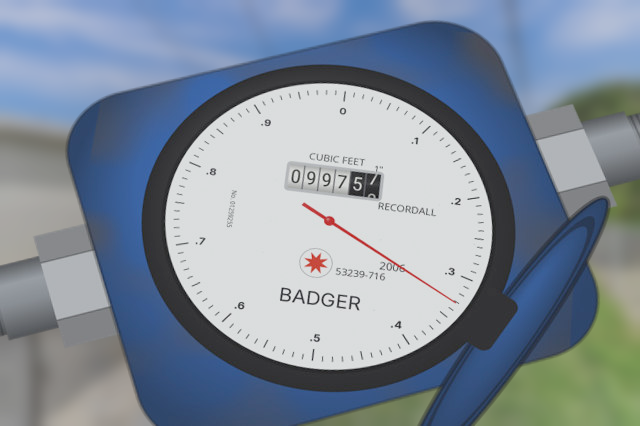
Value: 99757.33 ft³
